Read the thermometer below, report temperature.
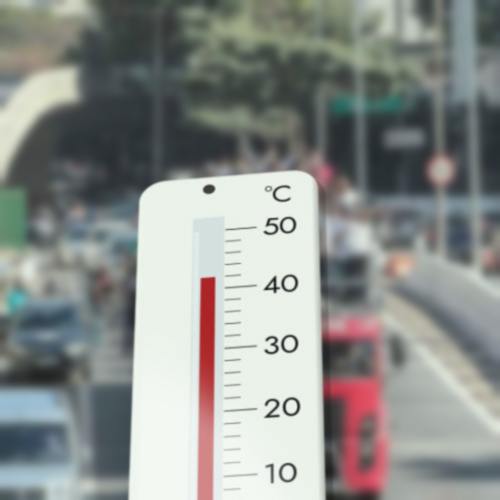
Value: 42 °C
